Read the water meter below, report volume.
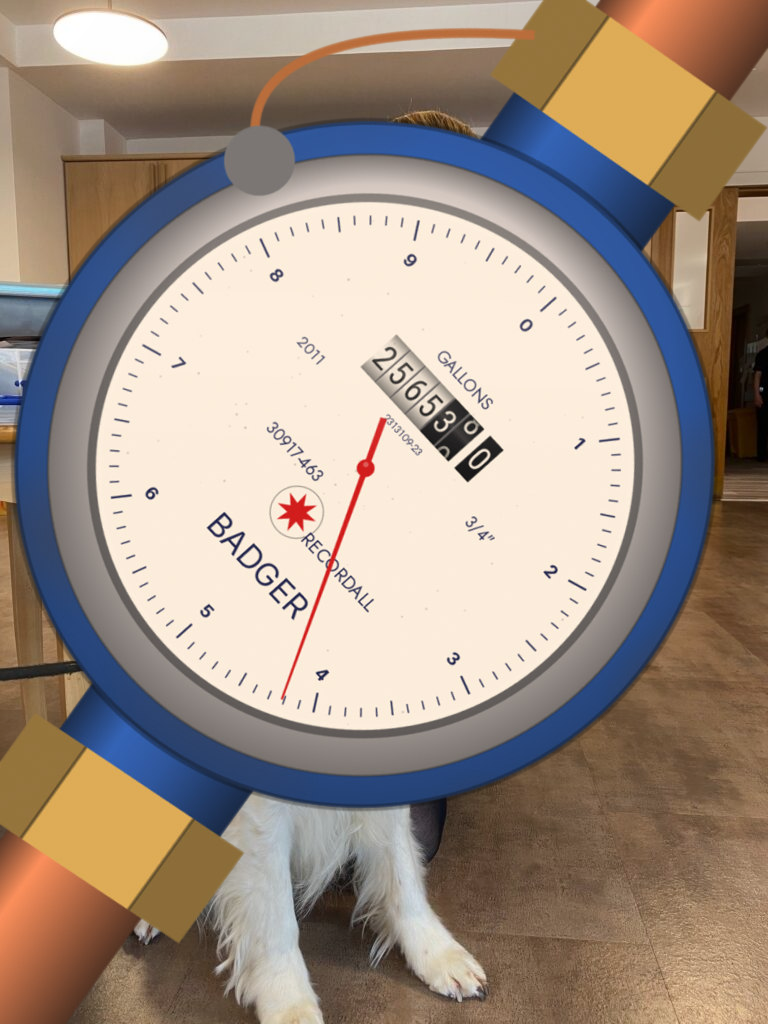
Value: 2565384.2 gal
